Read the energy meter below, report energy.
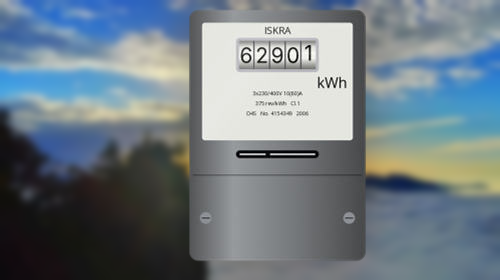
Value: 62901 kWh
